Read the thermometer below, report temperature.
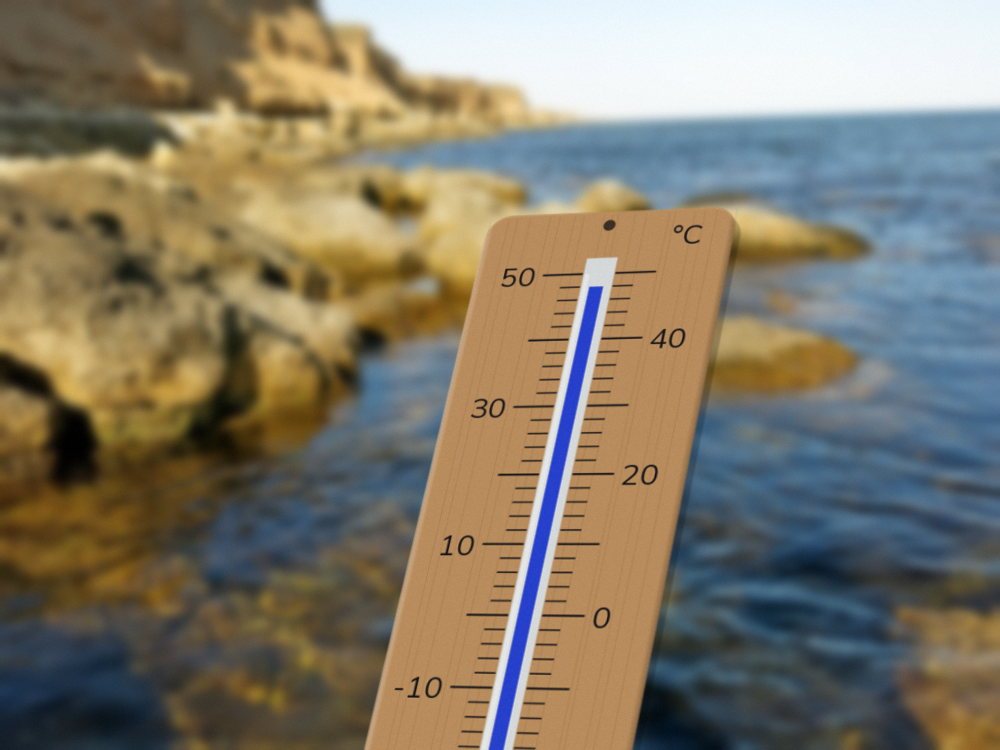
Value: 48 °C
